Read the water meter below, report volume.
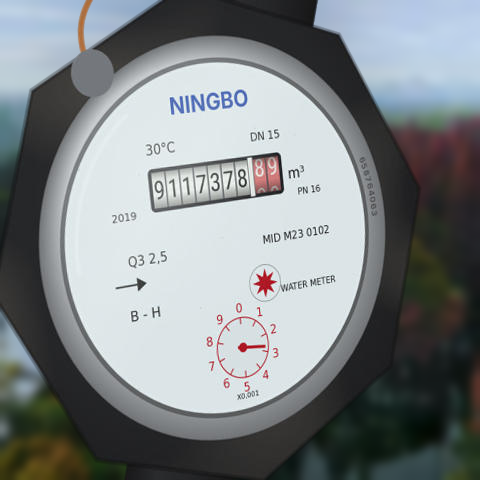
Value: 9117378.892 m³
